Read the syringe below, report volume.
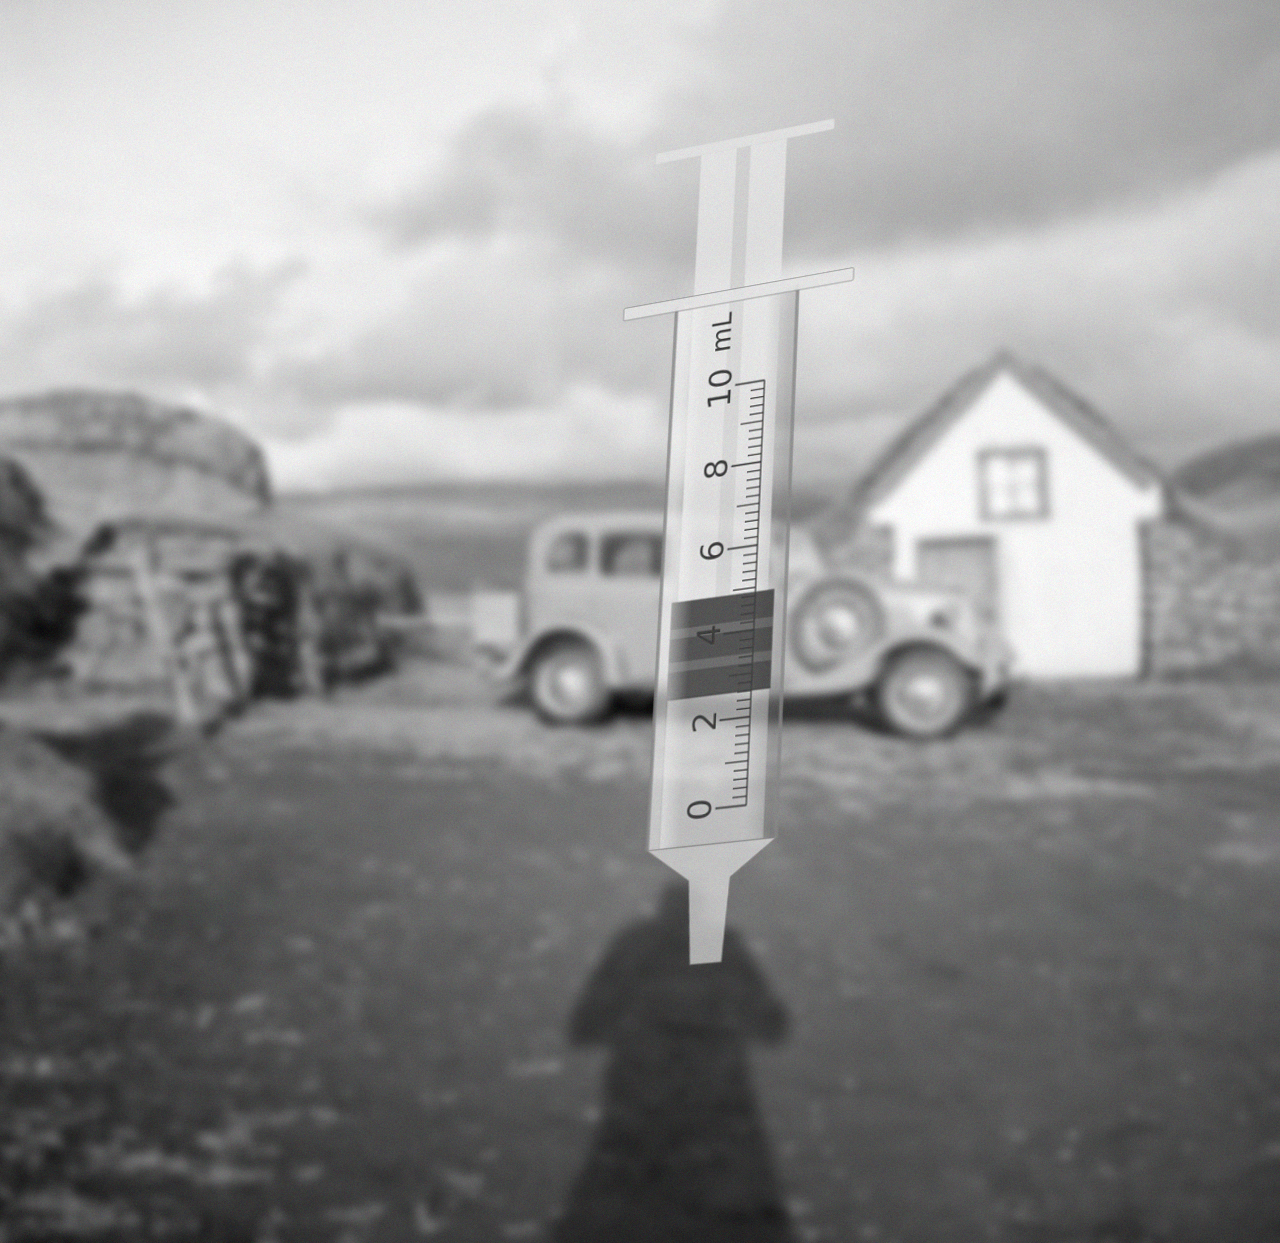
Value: 2.6 mL
